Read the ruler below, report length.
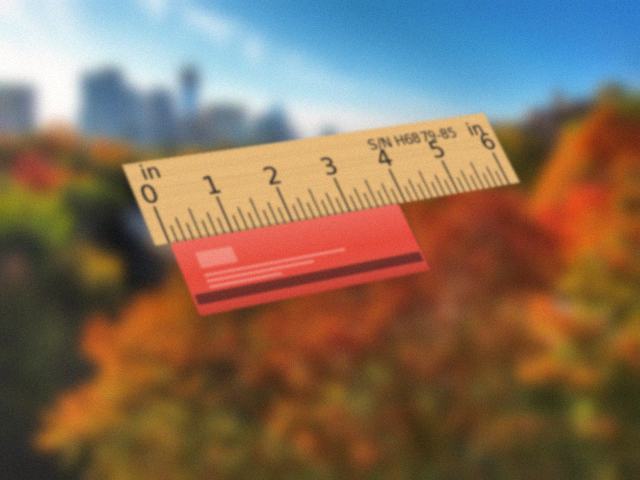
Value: 3.875 in
